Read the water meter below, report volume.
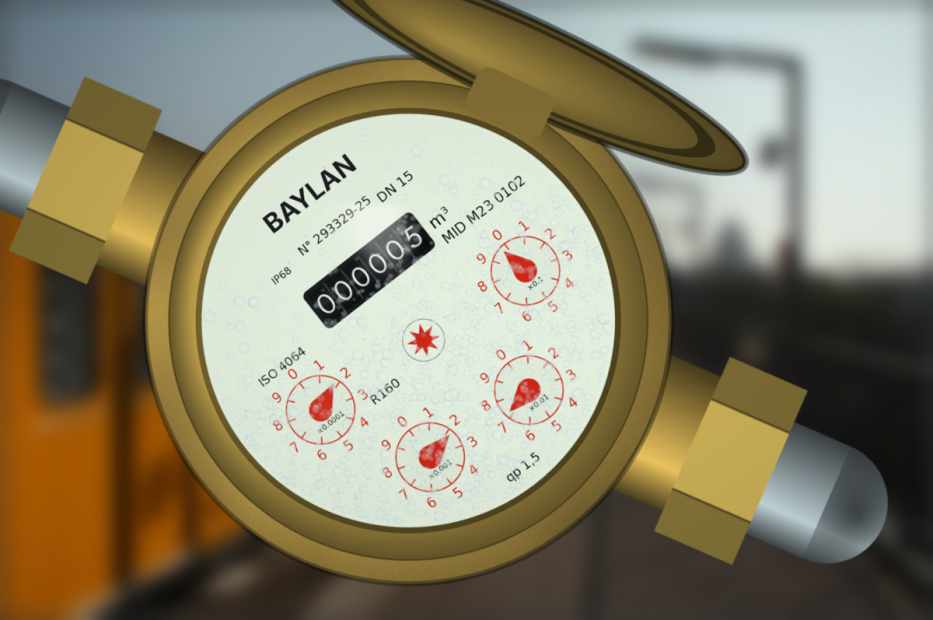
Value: 4.9721 m³
